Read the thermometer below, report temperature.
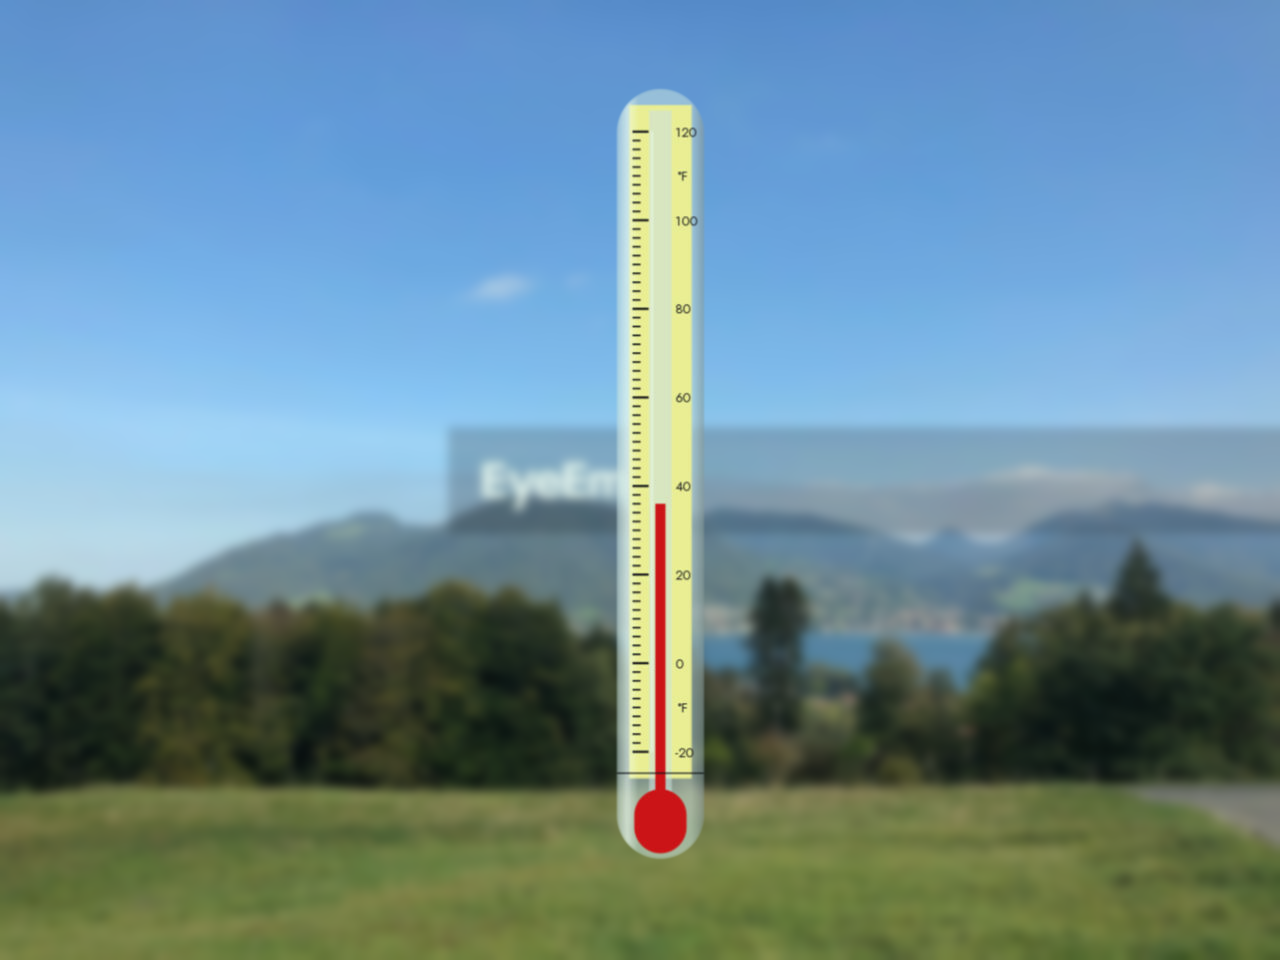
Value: 36 °F
